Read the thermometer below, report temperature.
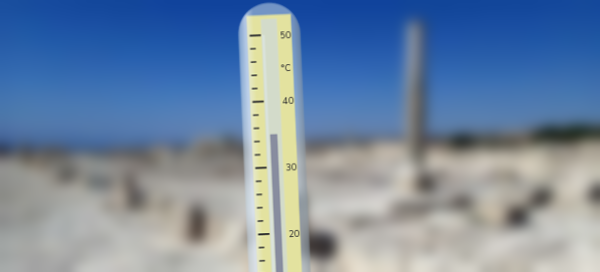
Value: 35 °C
